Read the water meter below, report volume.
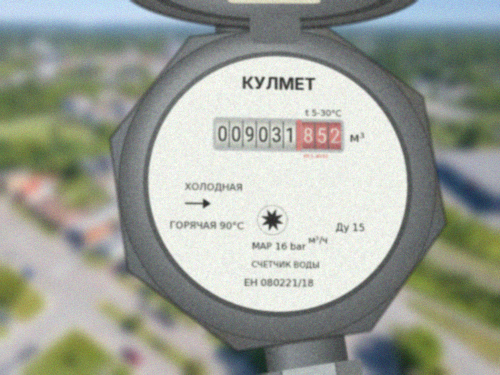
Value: 9031.852 m³
